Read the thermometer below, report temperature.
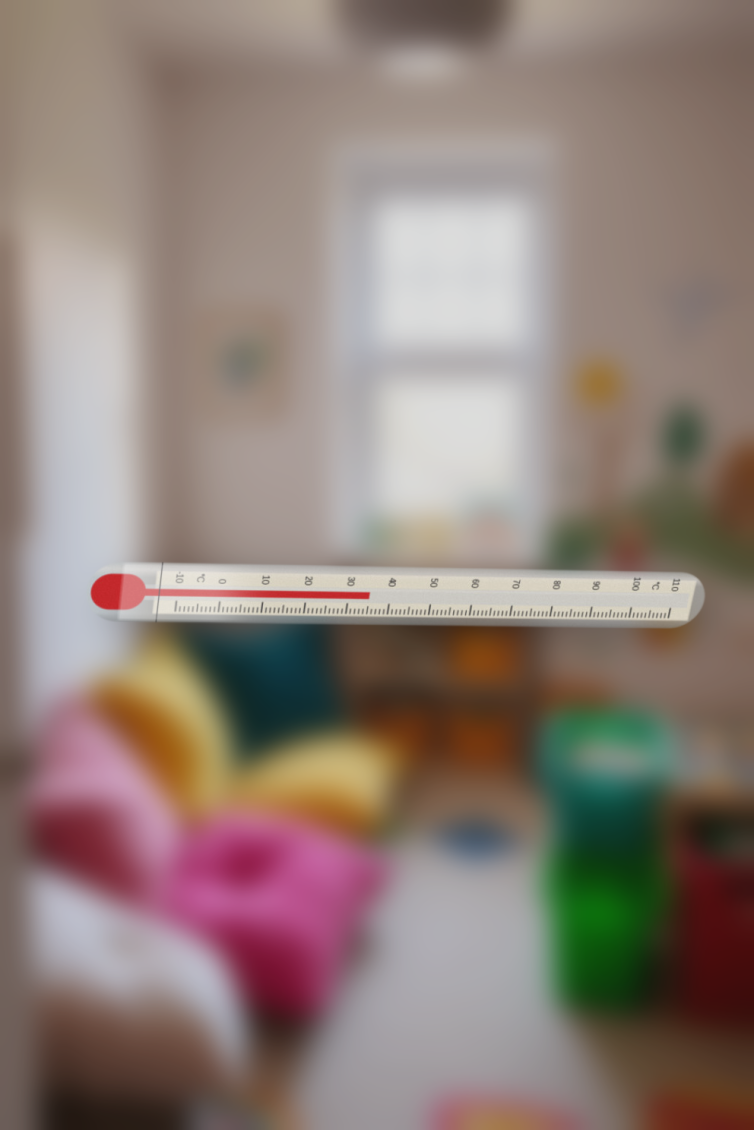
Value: 35 °C
